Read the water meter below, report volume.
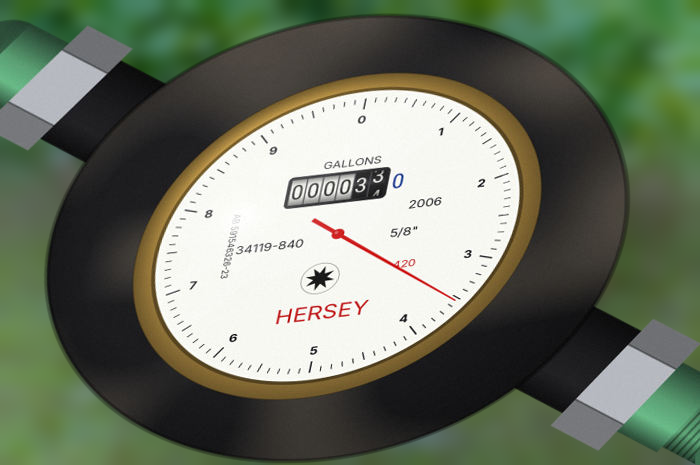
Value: 333.5 gal
